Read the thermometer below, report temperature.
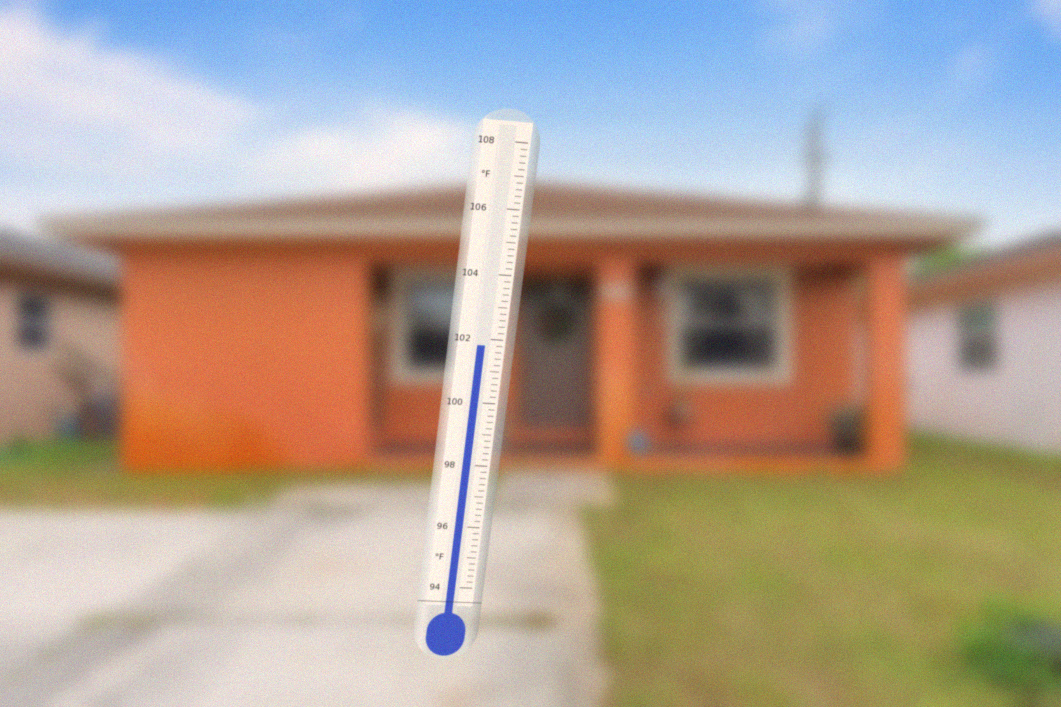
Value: 101.8 °F
